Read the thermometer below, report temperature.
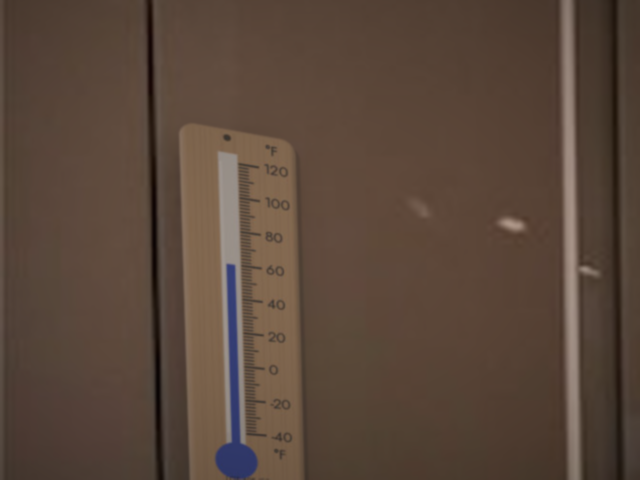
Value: 60 °F
